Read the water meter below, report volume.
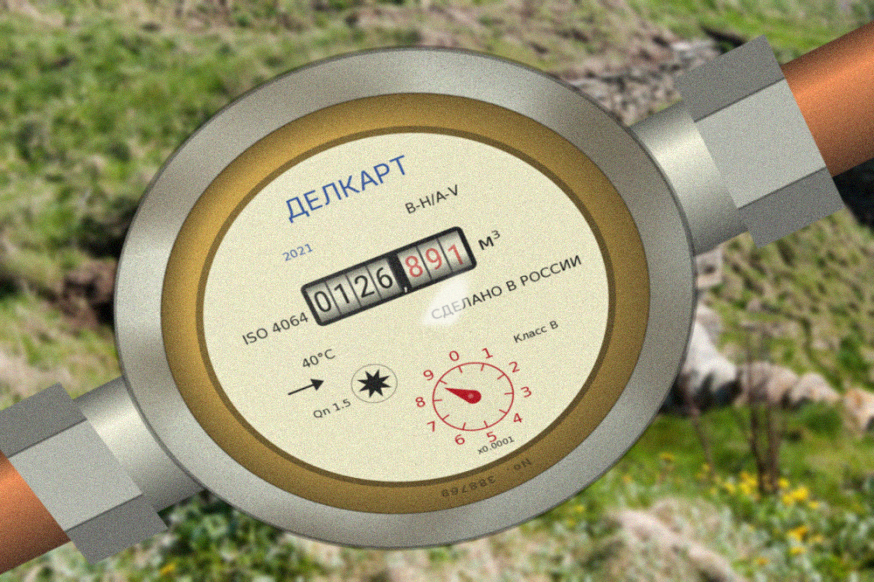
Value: 126.8908 m³
